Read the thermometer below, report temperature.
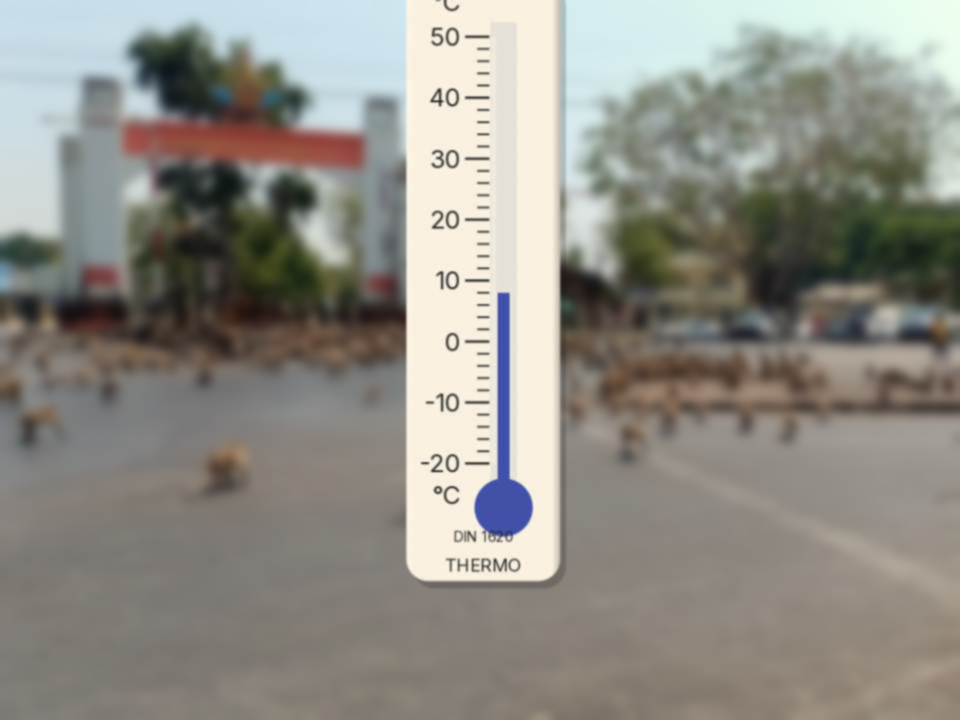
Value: 8 °C
